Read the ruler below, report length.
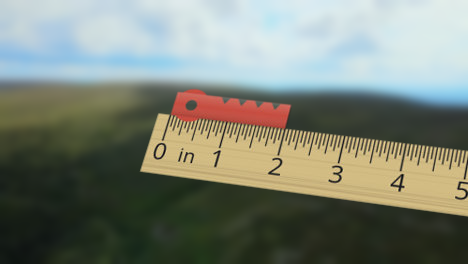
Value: 2 in
